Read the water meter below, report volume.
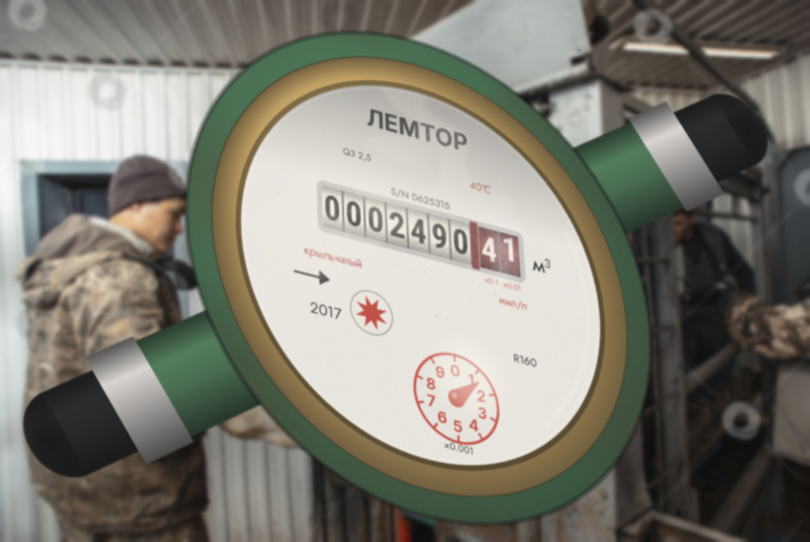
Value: 2490.411 m³
